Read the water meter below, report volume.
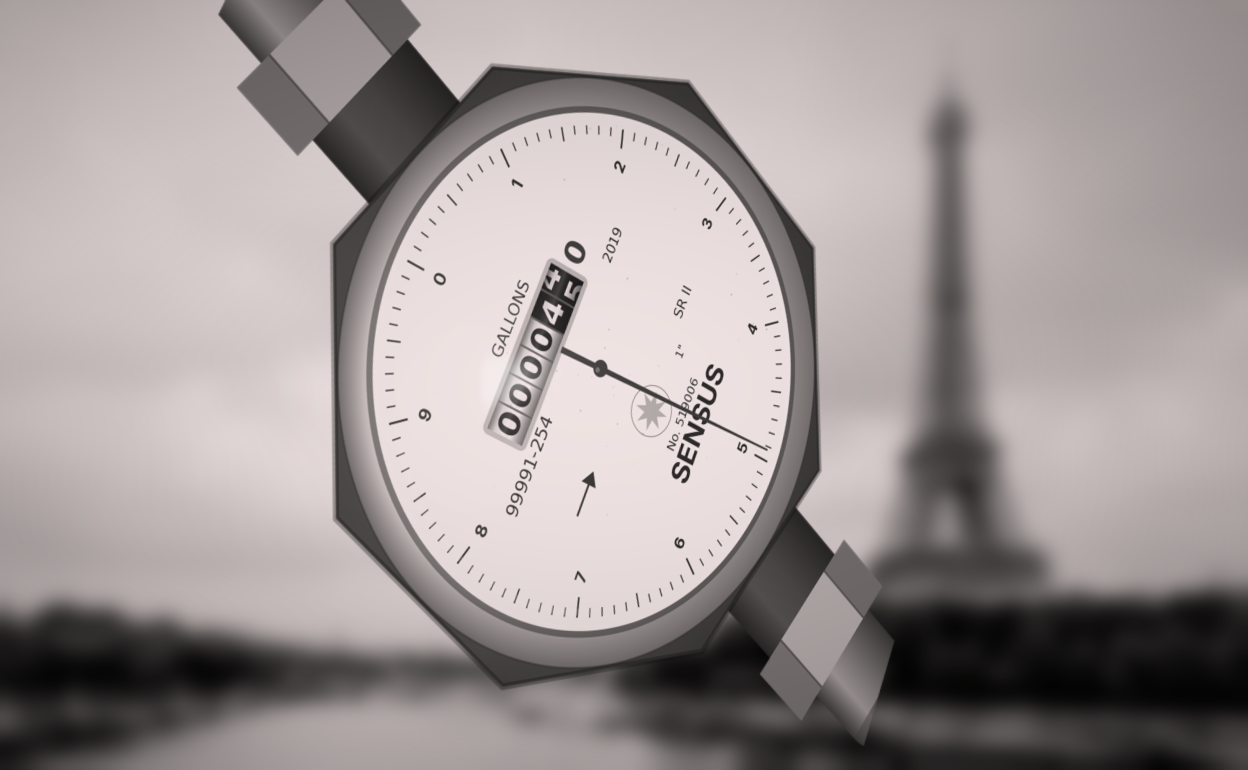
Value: 444.9 gal
